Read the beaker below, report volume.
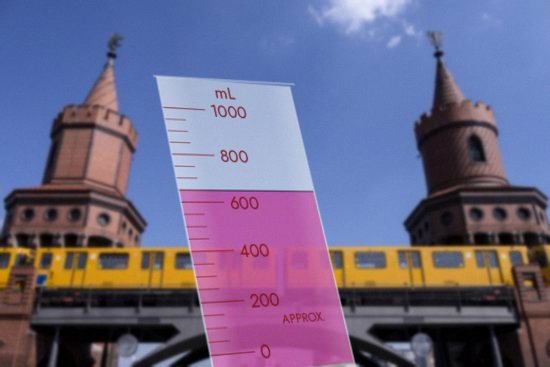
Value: 650 mL
